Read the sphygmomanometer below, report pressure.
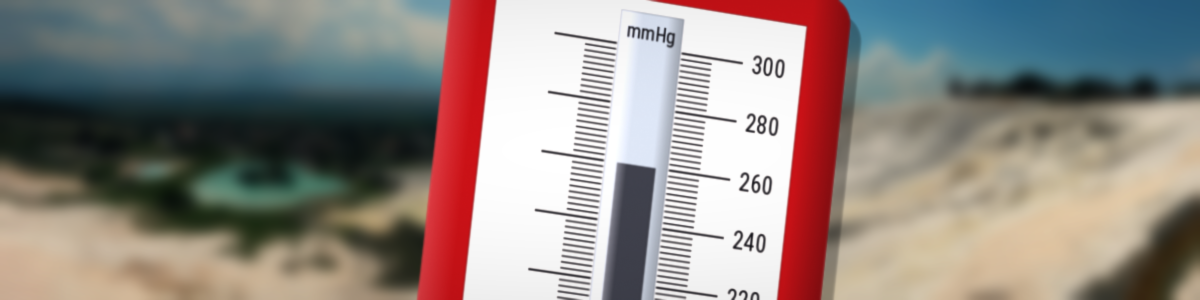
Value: 260 mmHg
